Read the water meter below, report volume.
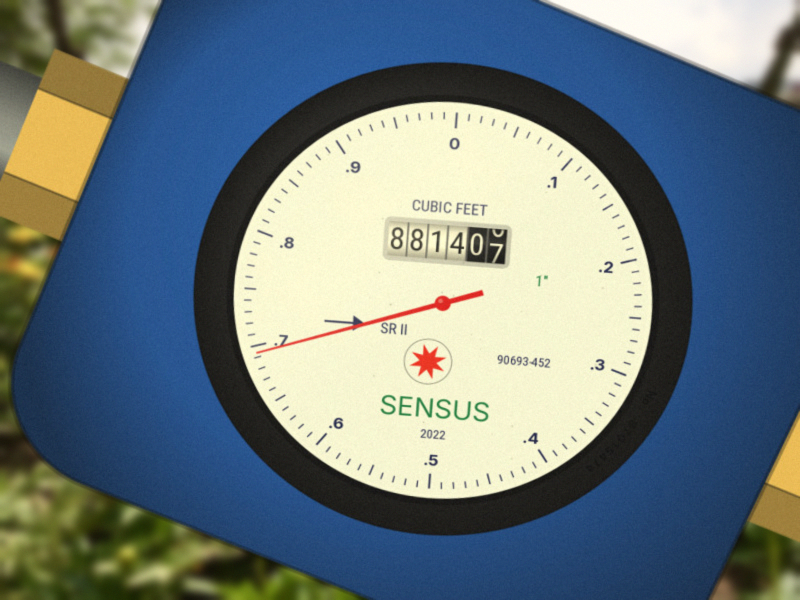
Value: 881406.69 ft³
